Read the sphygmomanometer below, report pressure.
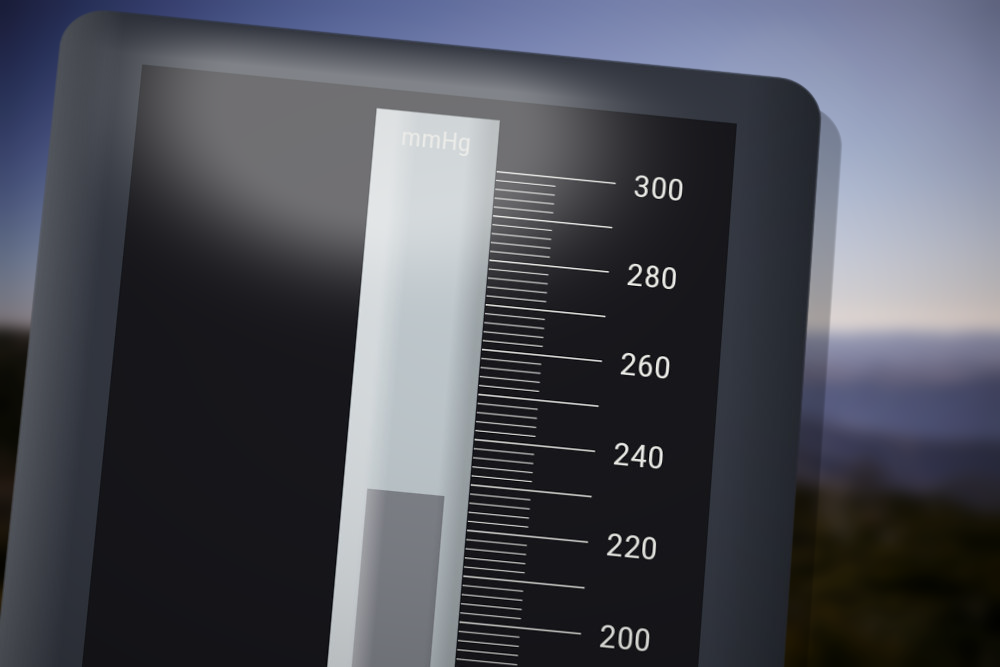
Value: 227 mmHg
